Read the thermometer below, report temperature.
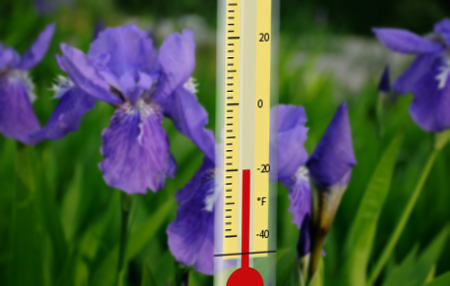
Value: -20 °F
